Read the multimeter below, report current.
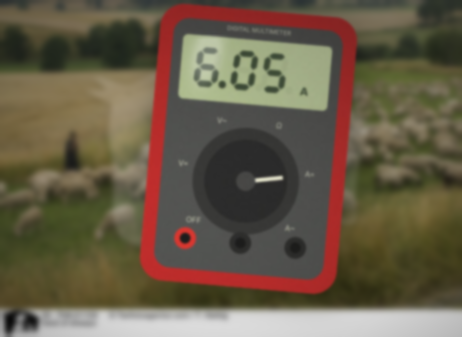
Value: 6.05 A
